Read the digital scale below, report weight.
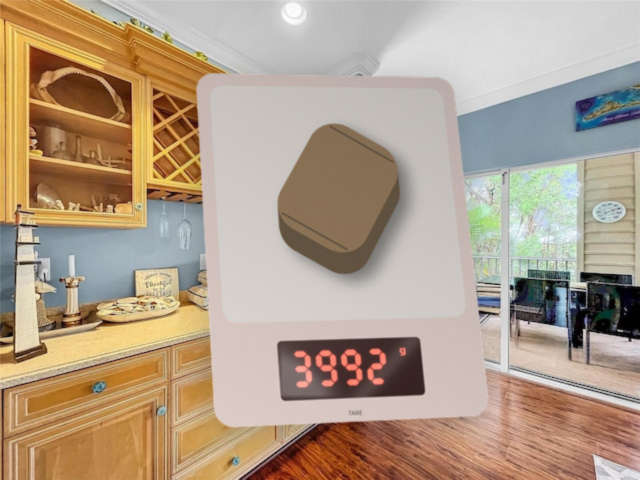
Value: 3992 g
